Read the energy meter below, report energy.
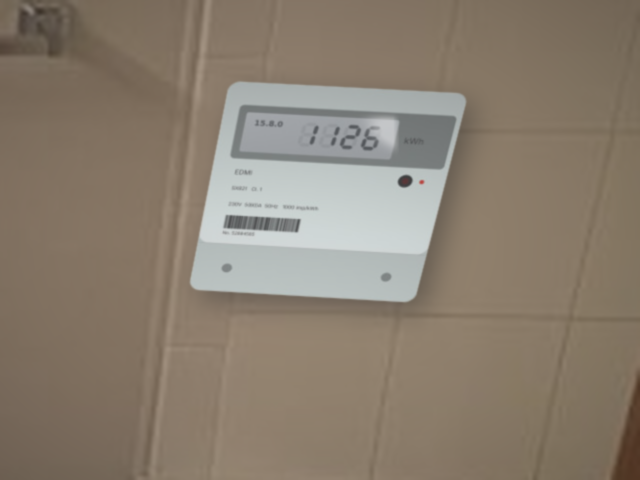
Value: 1126 kWh
